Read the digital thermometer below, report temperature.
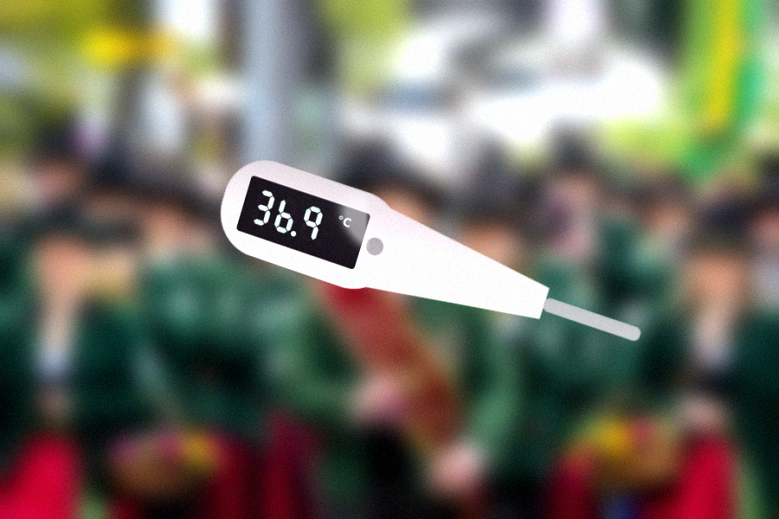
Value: 36.9 °C
